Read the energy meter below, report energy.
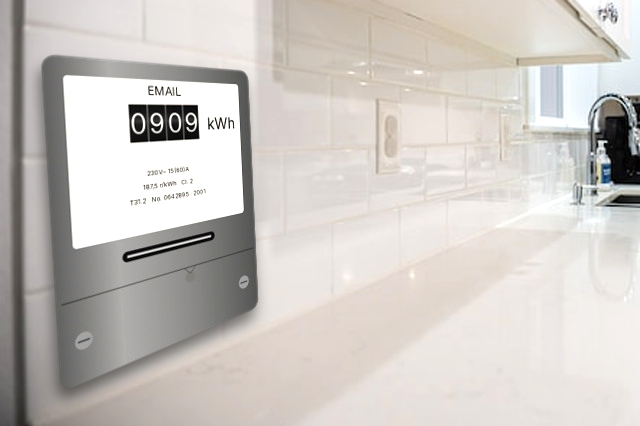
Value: 909 kWh
